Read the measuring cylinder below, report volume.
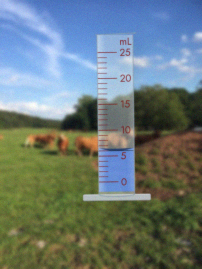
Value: 6 mL
